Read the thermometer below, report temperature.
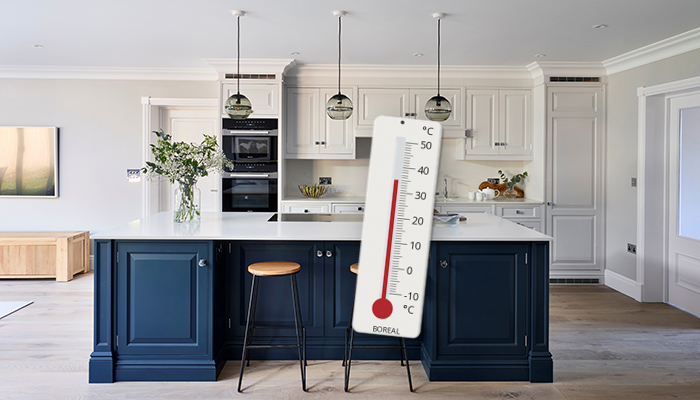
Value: 35 °C
